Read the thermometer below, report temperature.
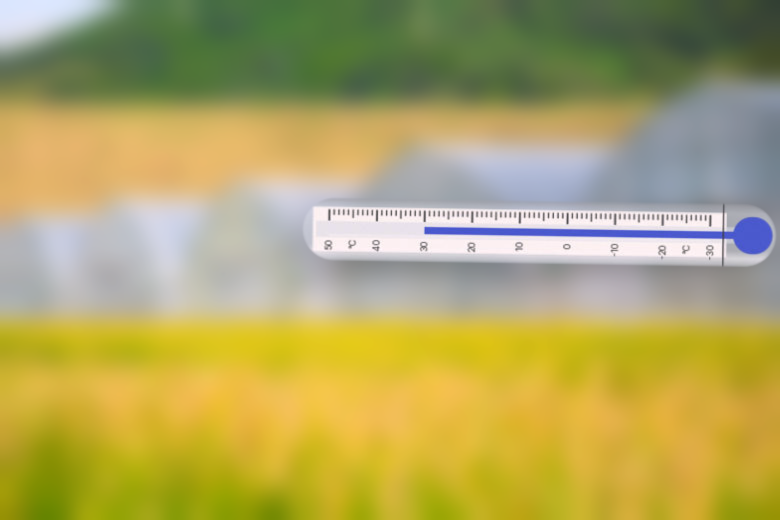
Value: 30 °C
